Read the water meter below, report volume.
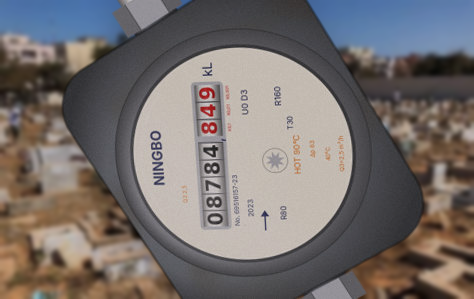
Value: 8784.849 kL
